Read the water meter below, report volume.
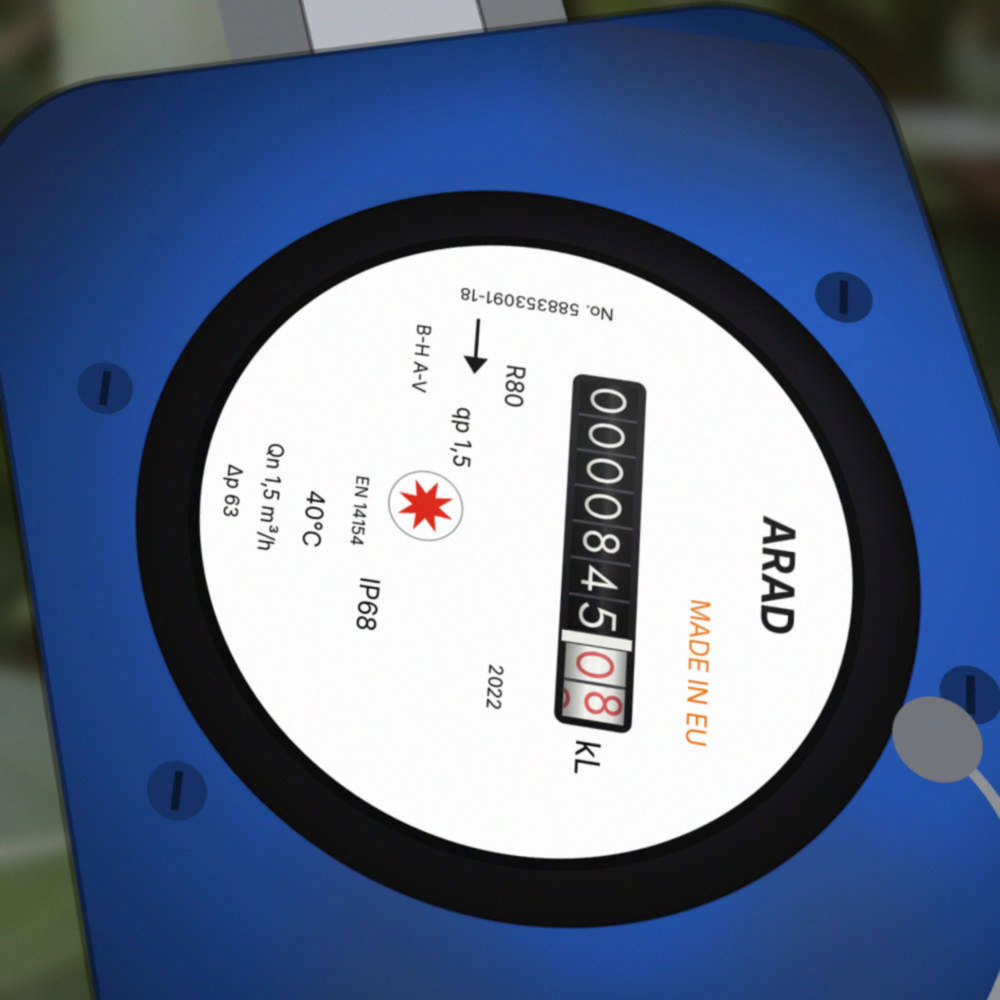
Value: 845.08 kL
